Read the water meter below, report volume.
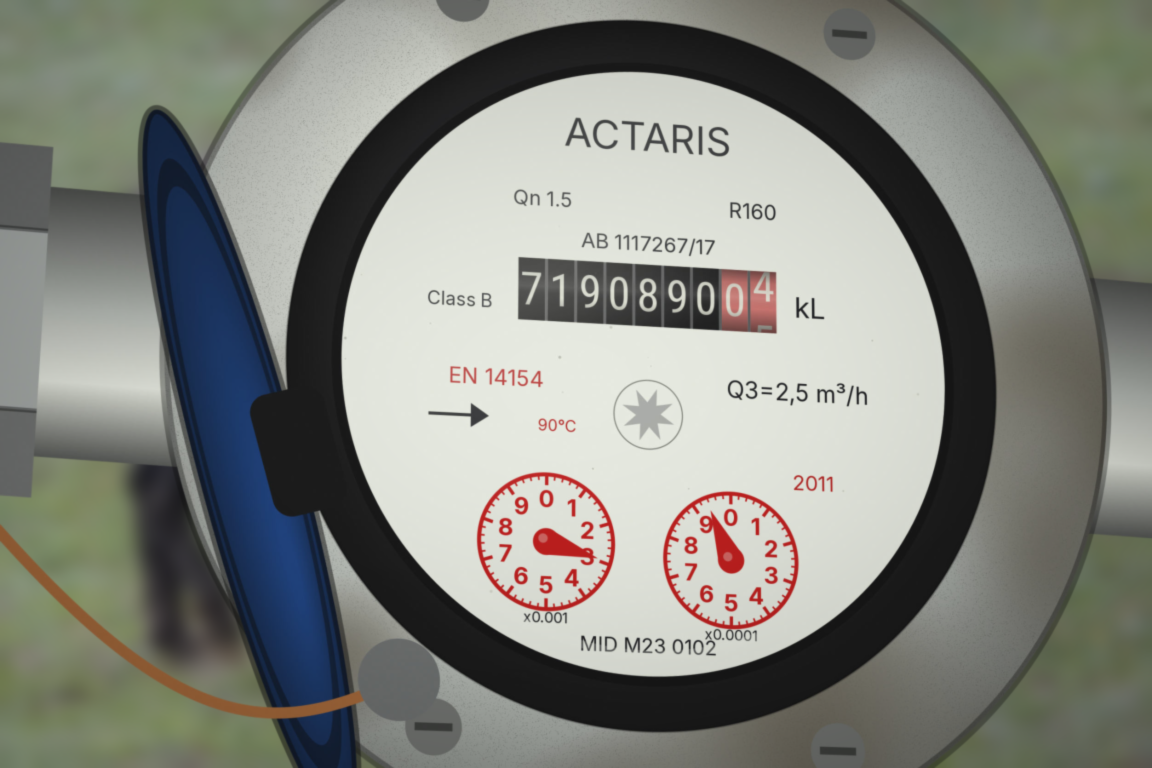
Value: 7190890.0429 kL
